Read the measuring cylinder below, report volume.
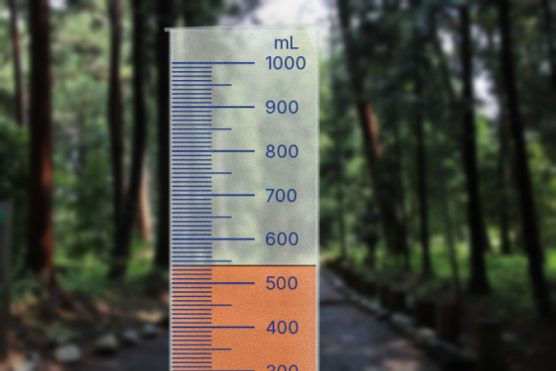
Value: 540 mL
